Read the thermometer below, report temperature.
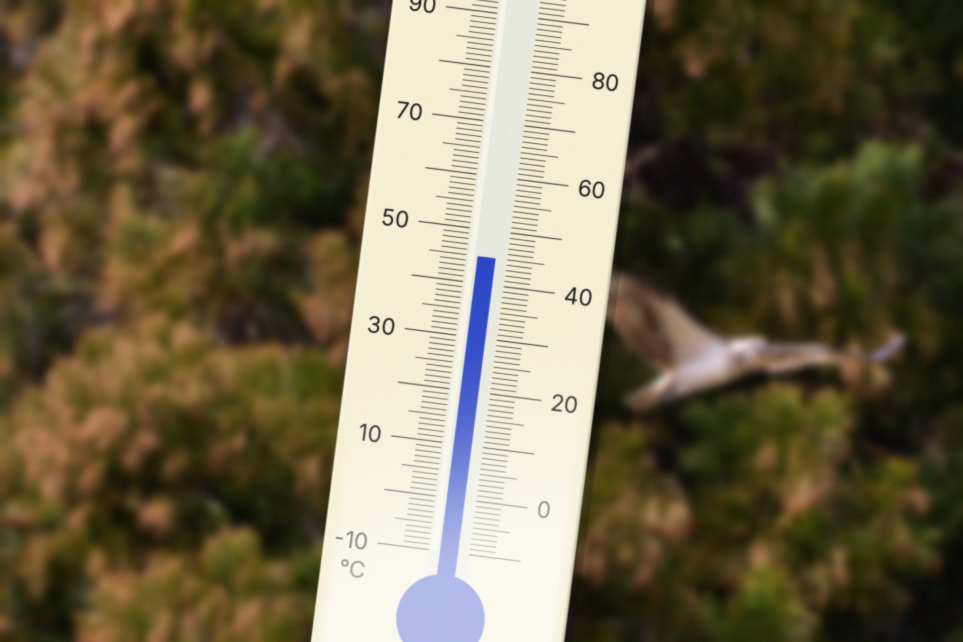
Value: 45 °C
